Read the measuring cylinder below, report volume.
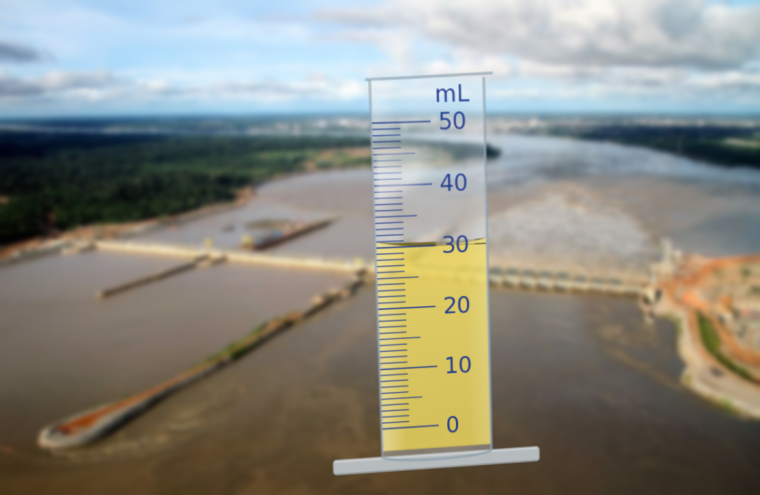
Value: 30 mL
